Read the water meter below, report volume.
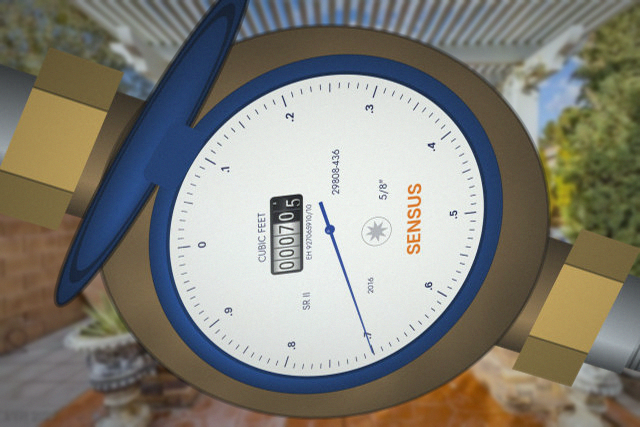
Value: 704.70 ft³
